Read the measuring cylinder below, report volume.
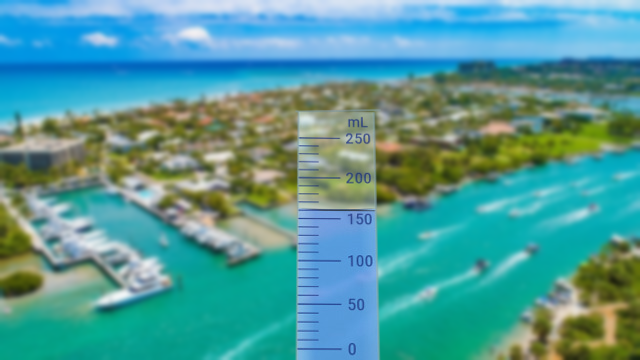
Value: 160 mL
